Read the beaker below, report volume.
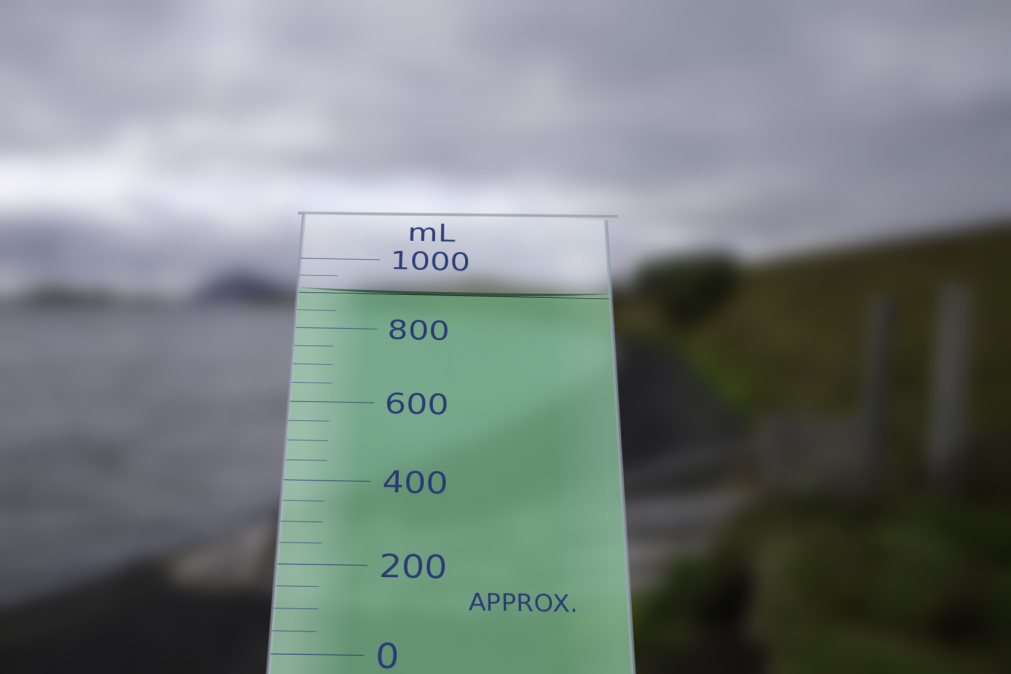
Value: 900 mL
